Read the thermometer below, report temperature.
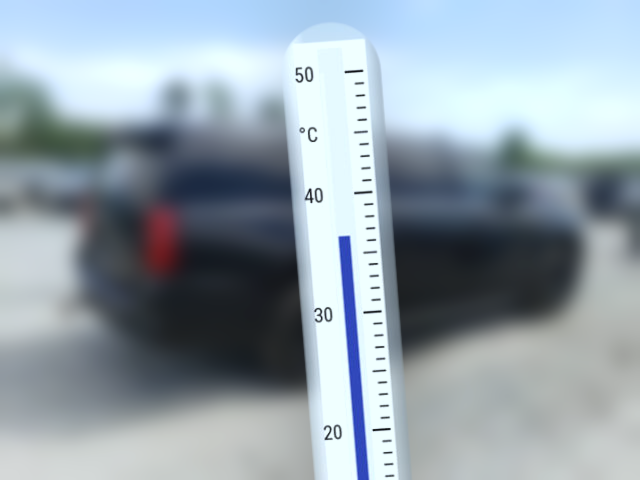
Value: 36.5 °C
